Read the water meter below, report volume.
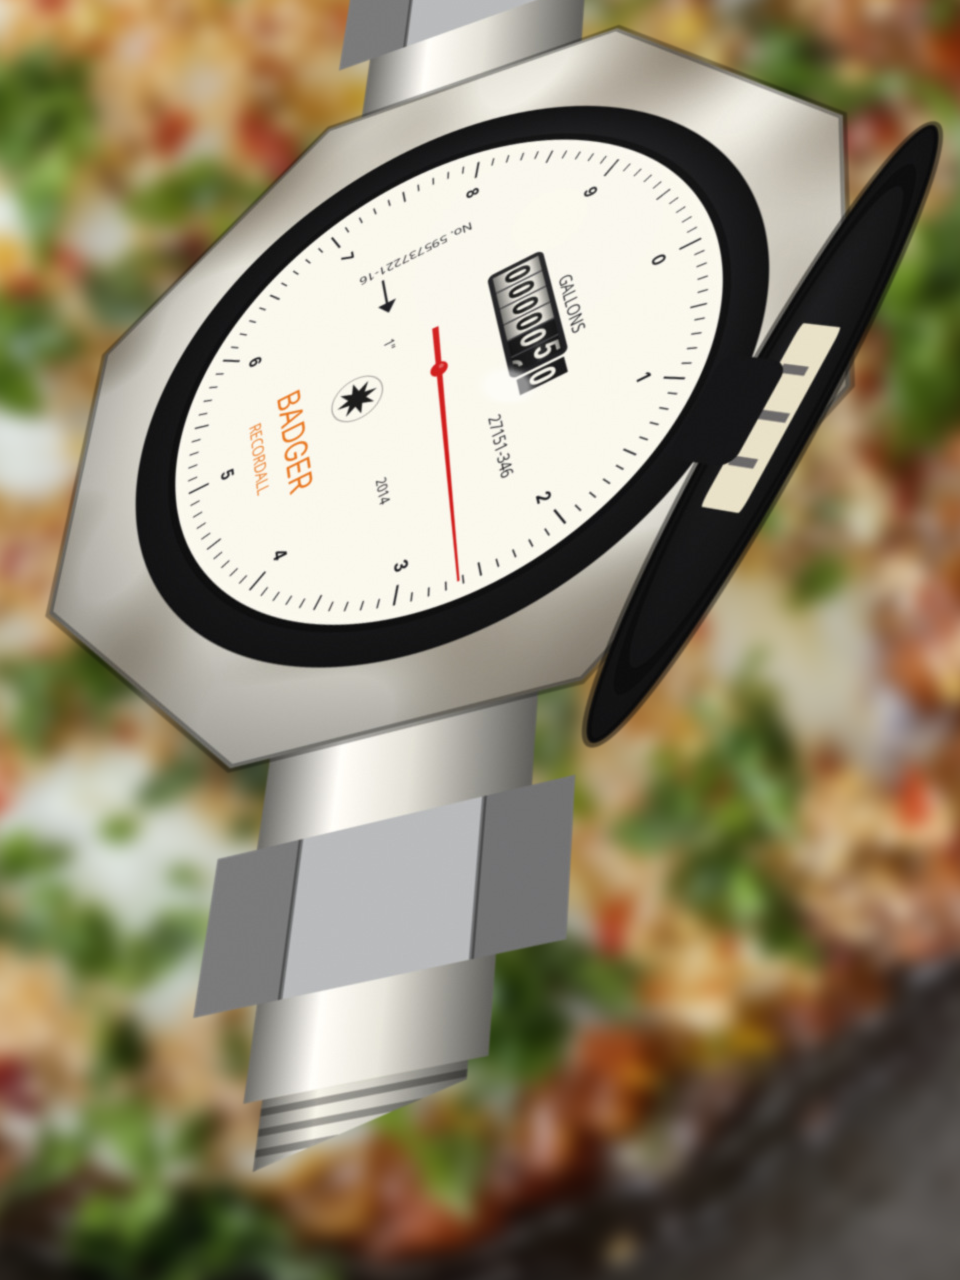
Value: 52.6 gal
